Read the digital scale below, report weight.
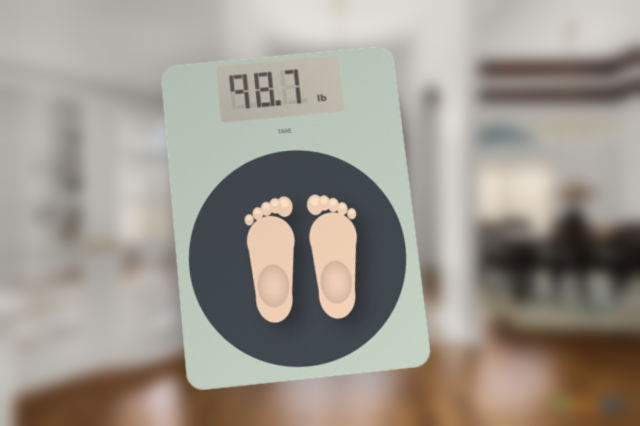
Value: 98.7 lb
